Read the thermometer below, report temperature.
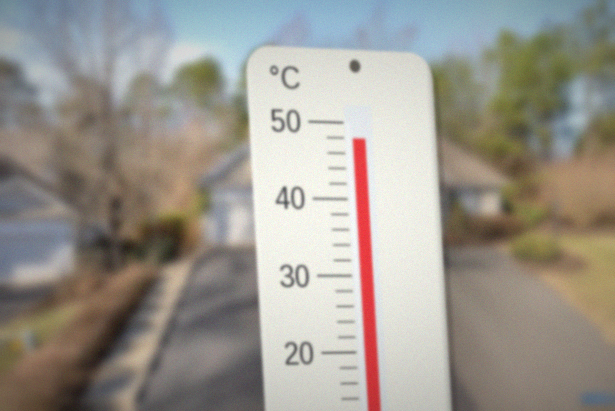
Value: 48 °C
